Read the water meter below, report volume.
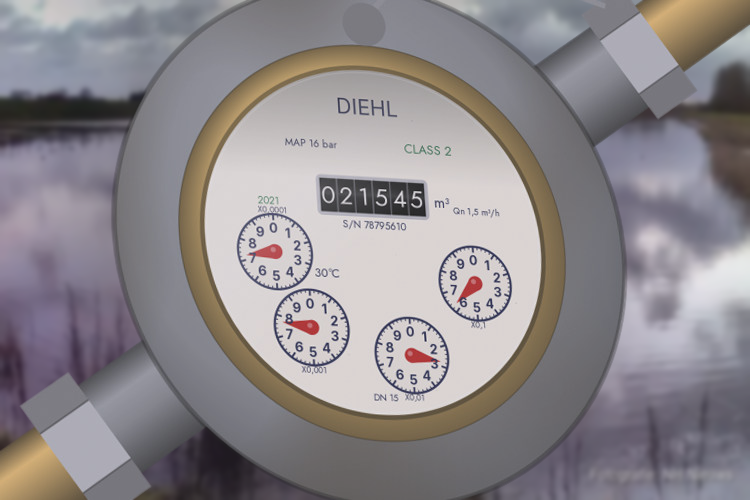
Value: 21545.6277 m³
